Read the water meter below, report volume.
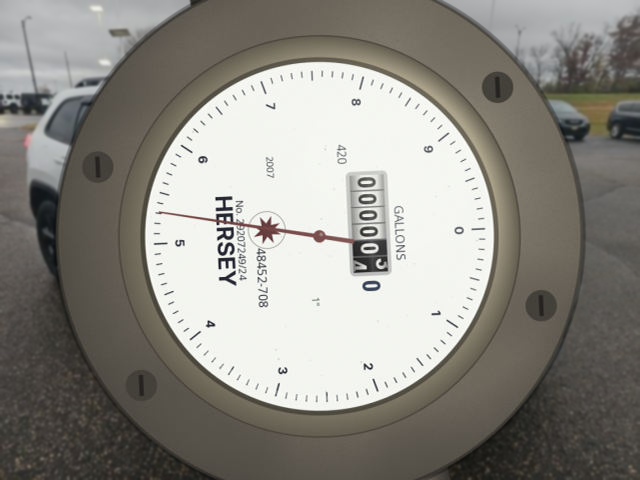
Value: 35.3 gal
